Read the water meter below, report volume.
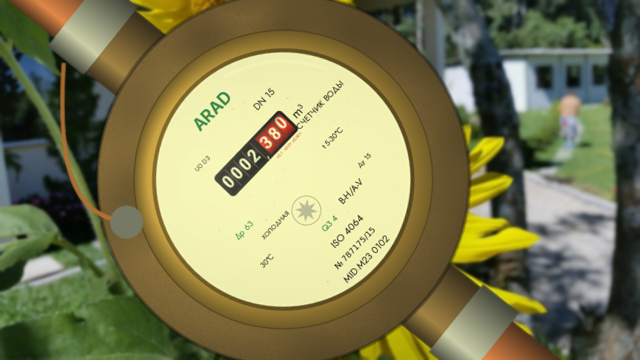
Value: 2.380 m³
